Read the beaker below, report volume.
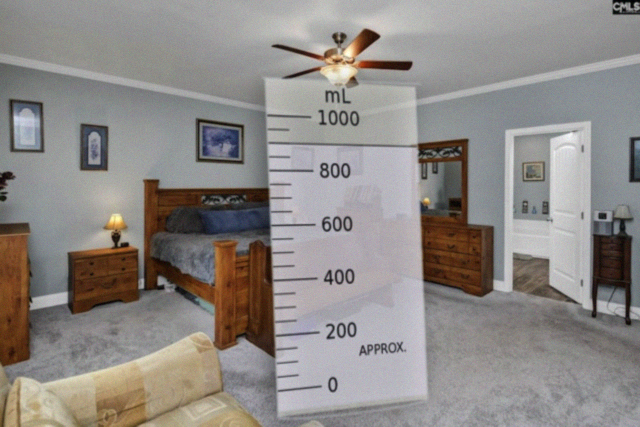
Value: 900 mL
